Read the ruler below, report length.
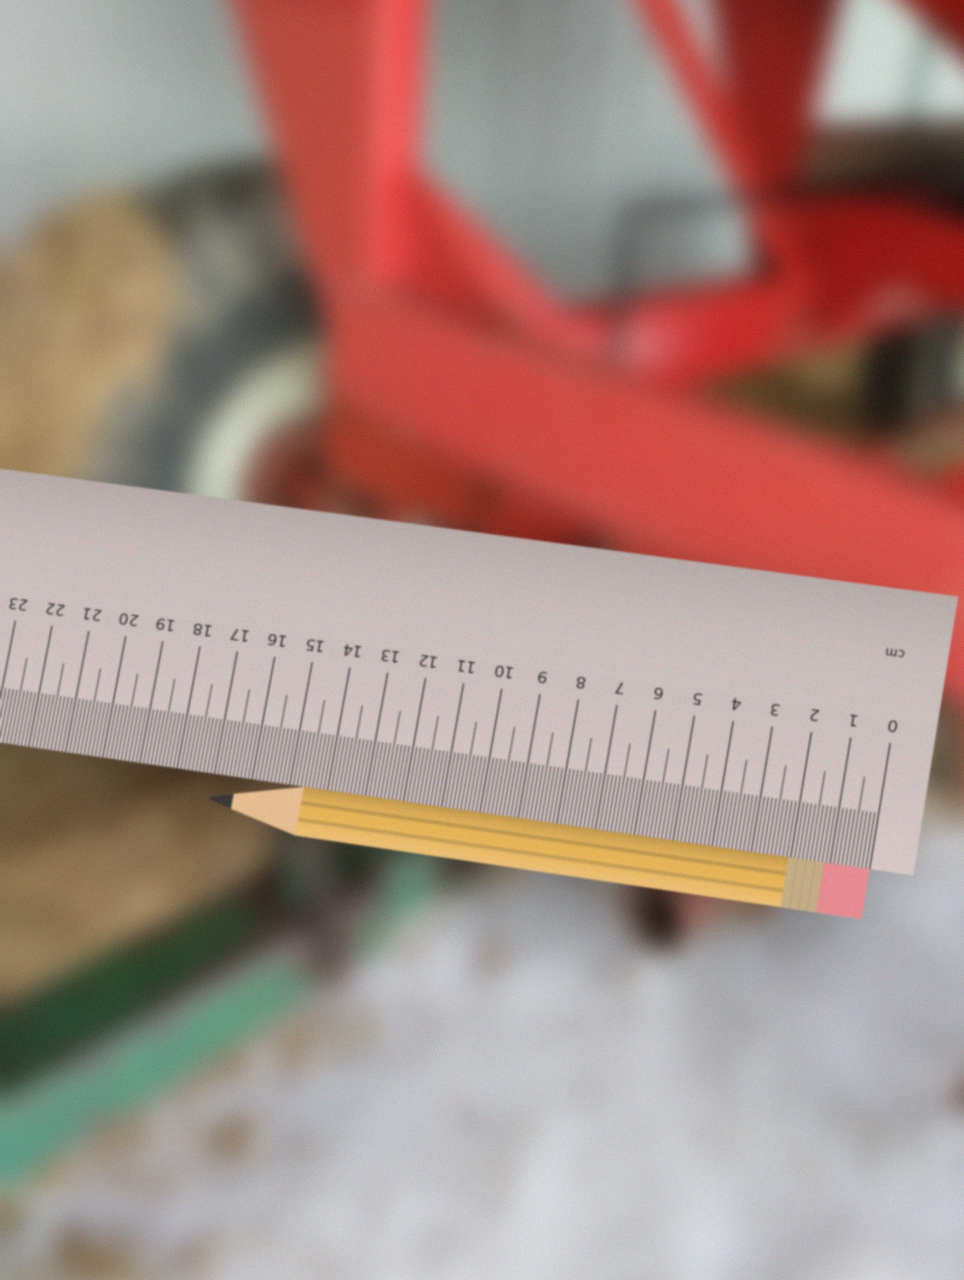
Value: 17 cm
